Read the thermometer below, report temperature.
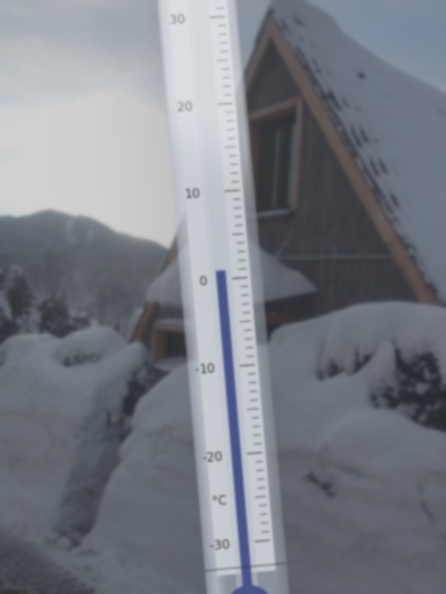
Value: 1 °C
